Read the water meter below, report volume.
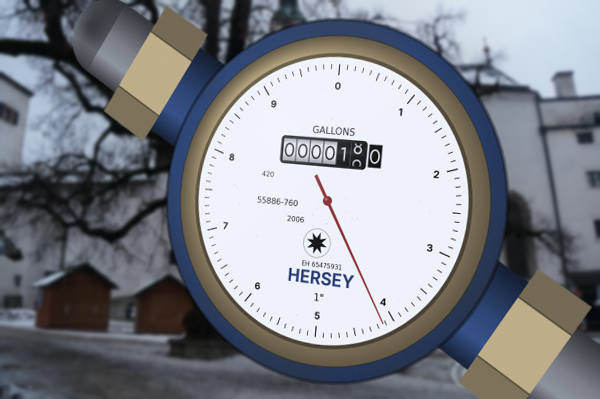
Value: 184.1 gal
